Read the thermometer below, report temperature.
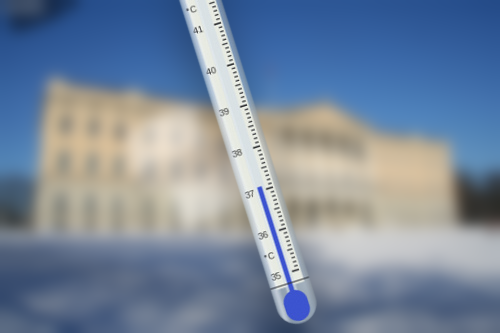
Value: 37.1 °C
